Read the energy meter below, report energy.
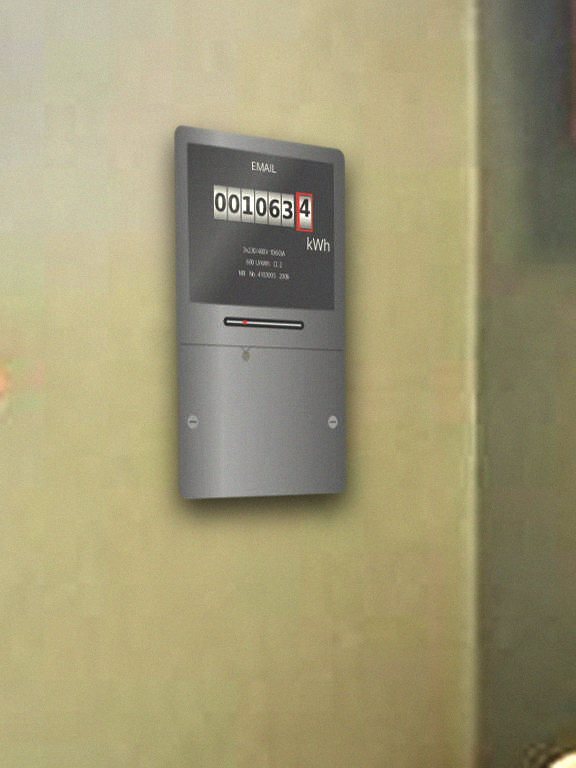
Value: 1063.4 kWh
